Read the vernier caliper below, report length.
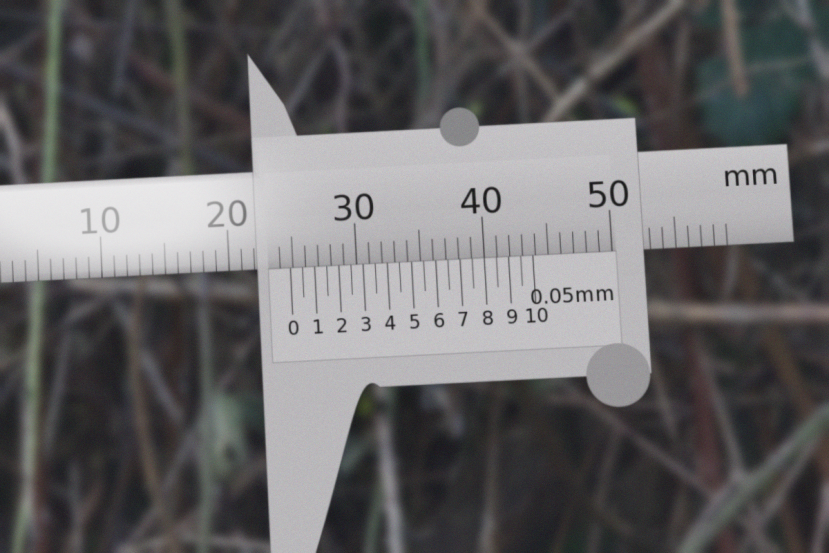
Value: 24.8 mm
